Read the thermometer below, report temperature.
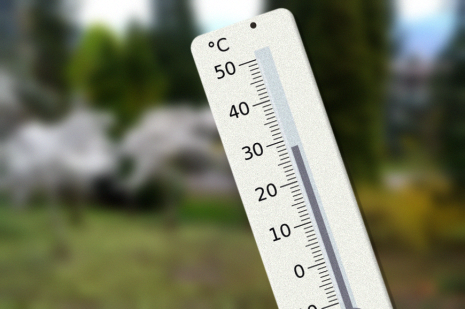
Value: 28 °C
